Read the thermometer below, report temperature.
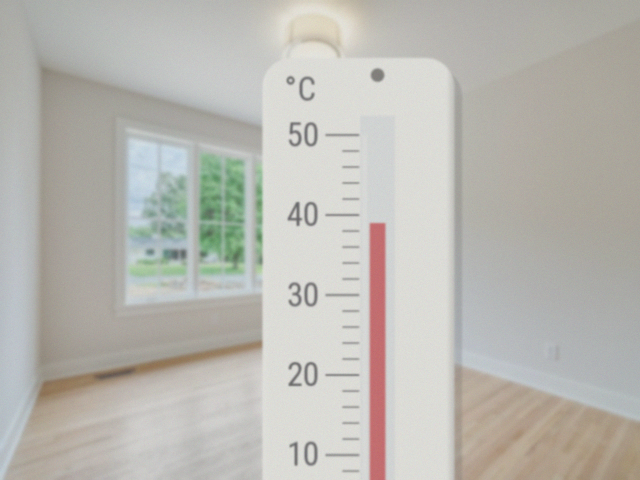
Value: 39 °C
